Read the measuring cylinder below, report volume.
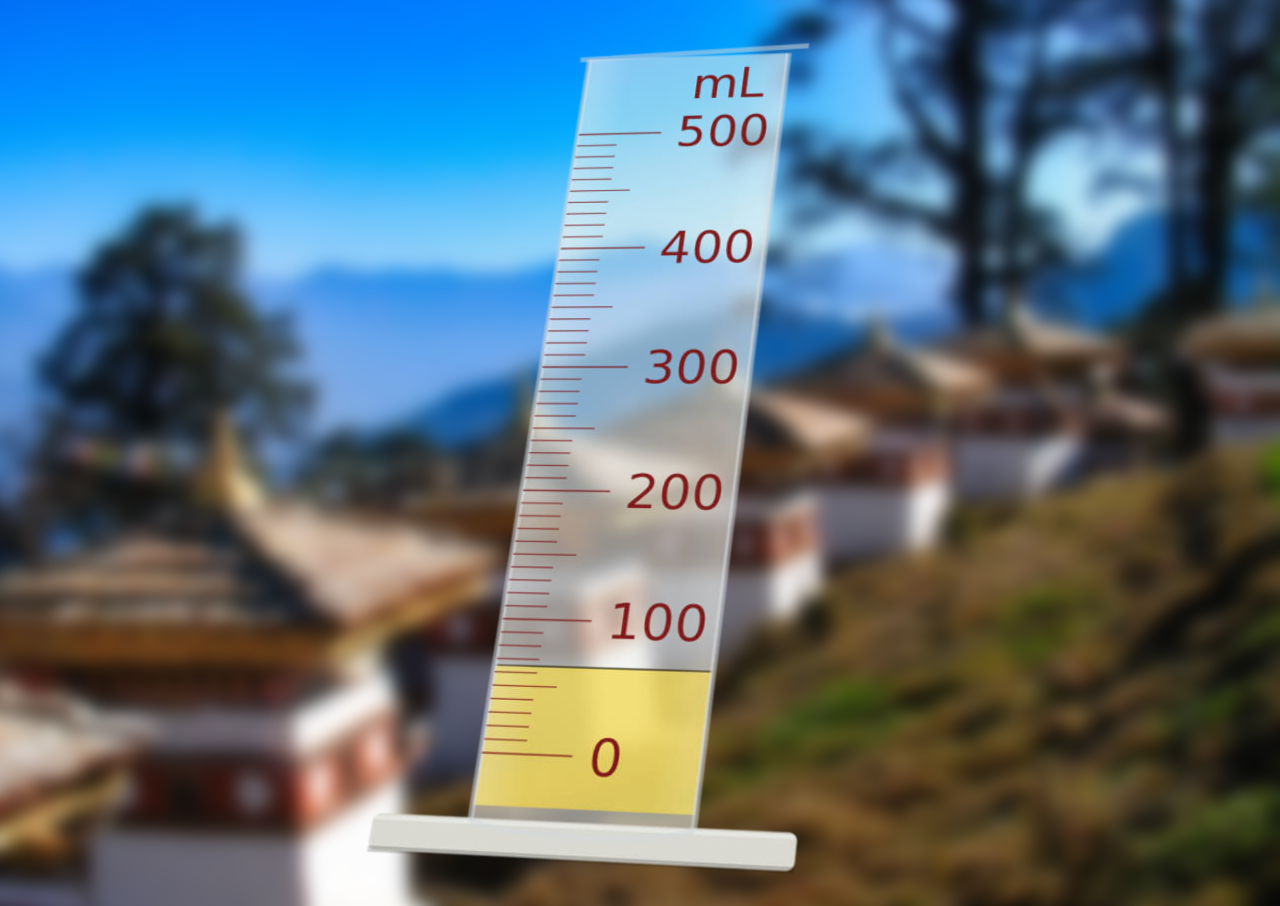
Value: 65 mL
